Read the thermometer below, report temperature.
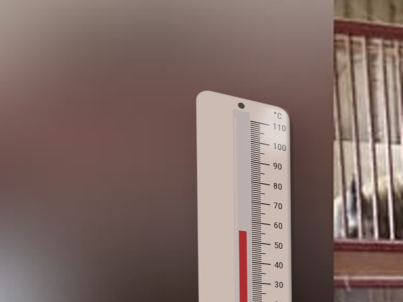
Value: 55 °C
